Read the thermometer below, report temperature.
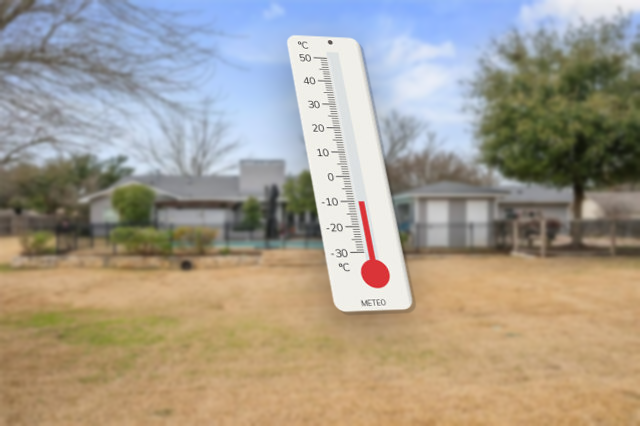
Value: -10 °C
